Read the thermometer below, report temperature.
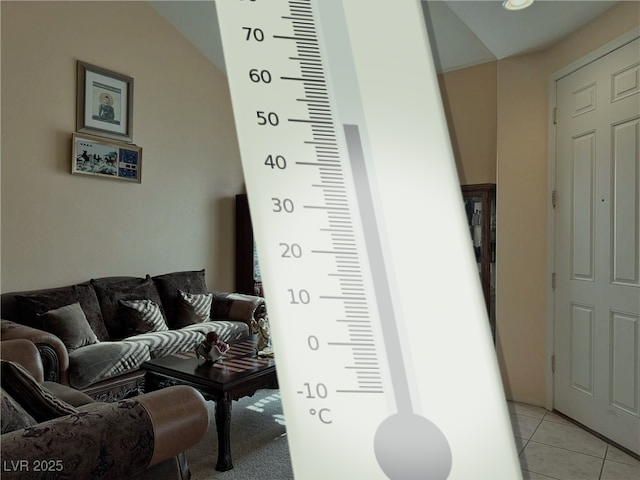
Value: 50 °C
